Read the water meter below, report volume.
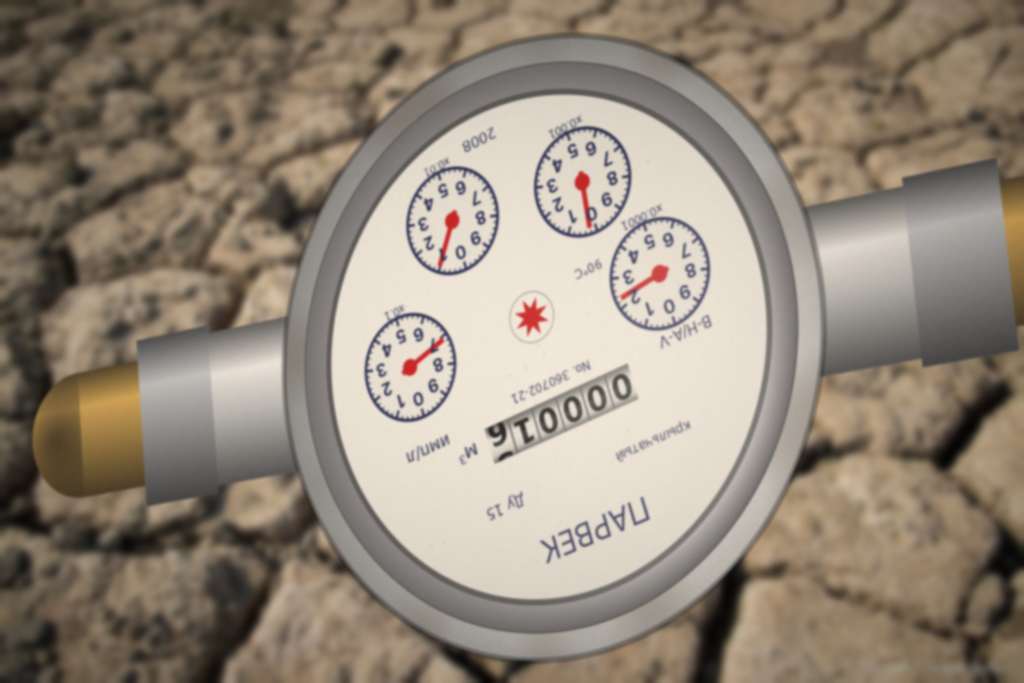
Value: 15.7102 m³
